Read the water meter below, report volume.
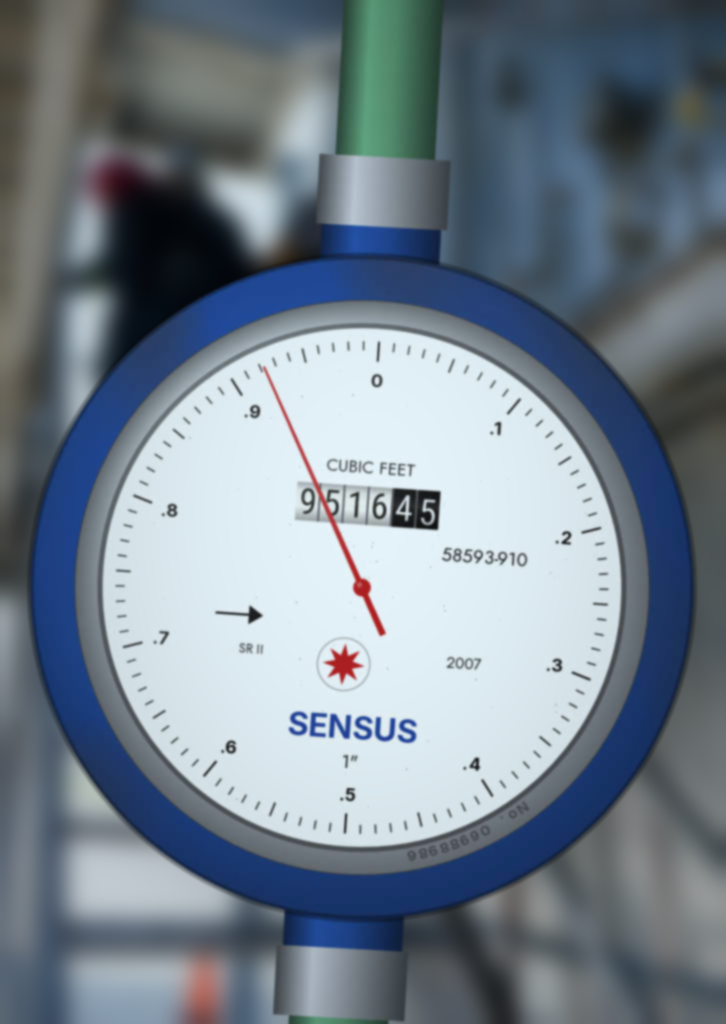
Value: 951644.92 ft³
